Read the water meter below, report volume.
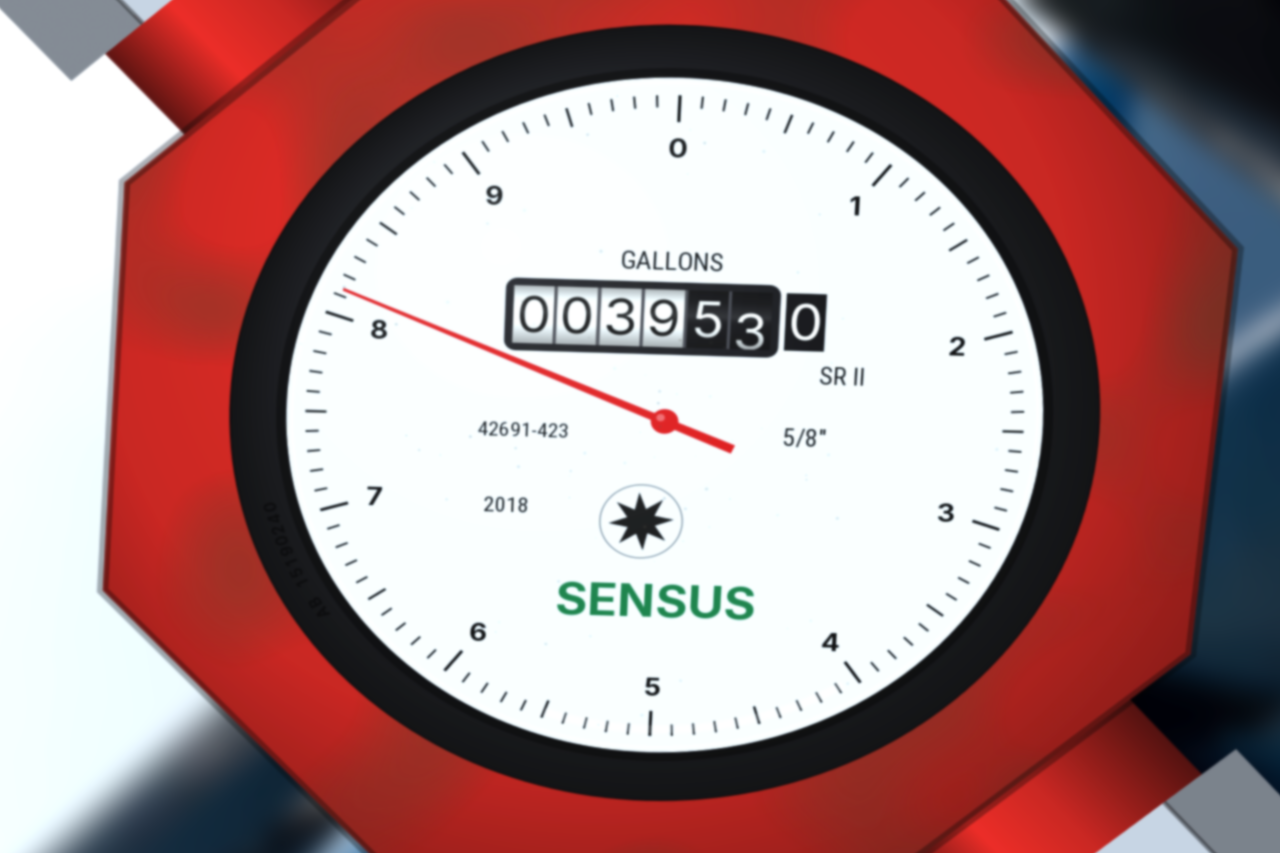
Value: 39528.1 gal
